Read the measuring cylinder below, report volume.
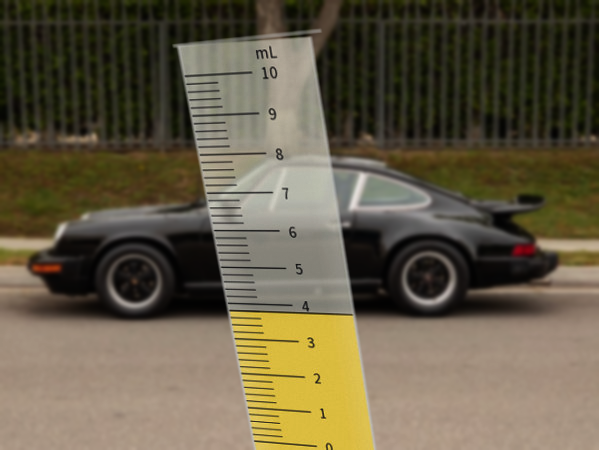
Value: 3.8 mL
